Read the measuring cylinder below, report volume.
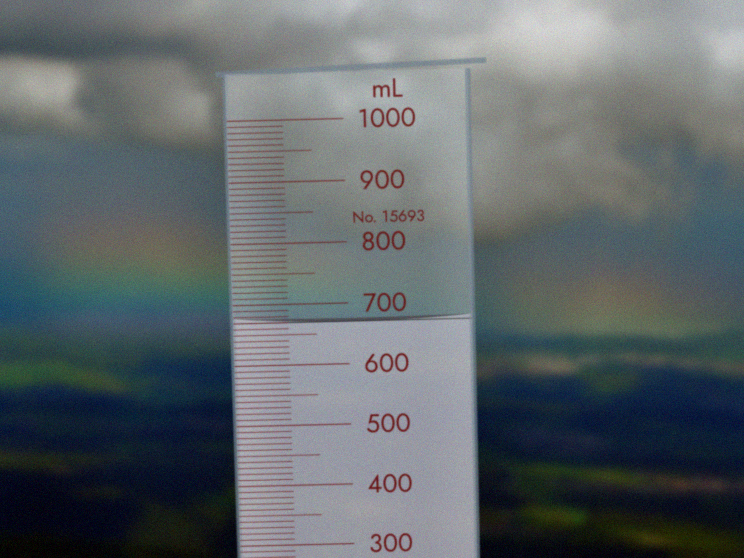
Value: 670 mL
